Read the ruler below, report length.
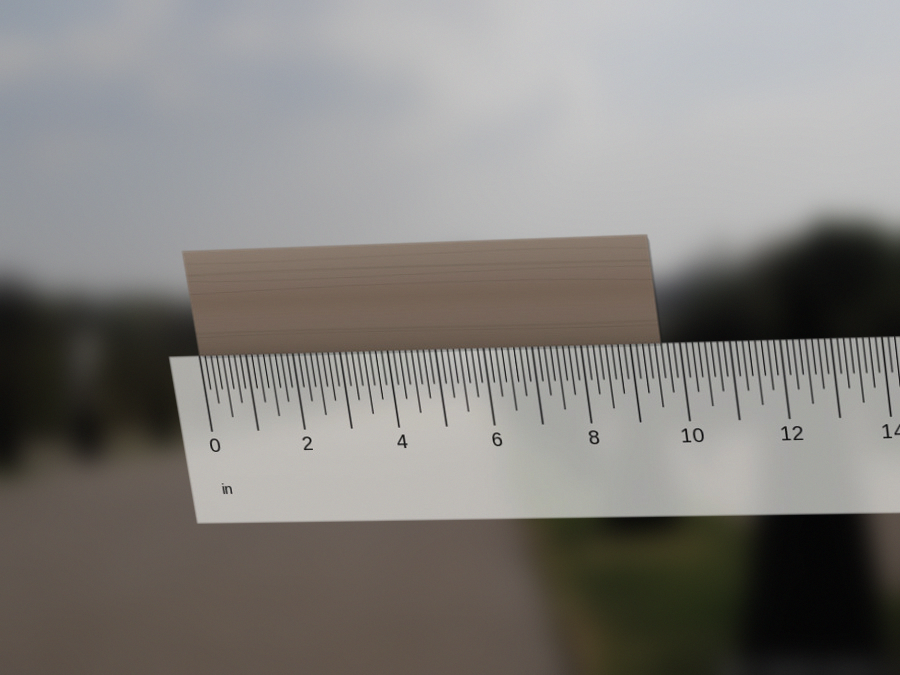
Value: 9.625 in
